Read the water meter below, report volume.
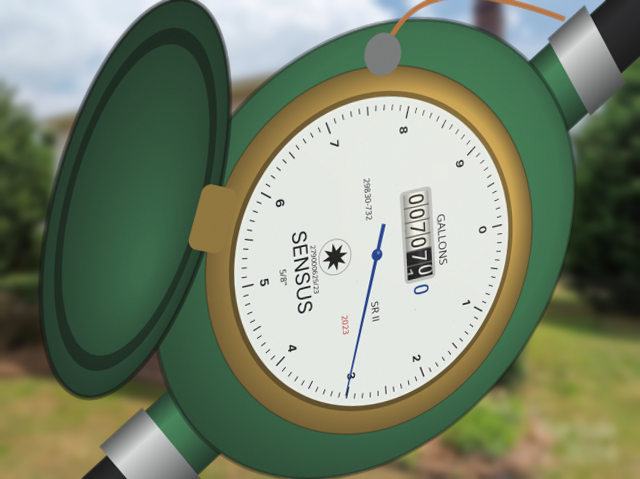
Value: 70703.0 gal
